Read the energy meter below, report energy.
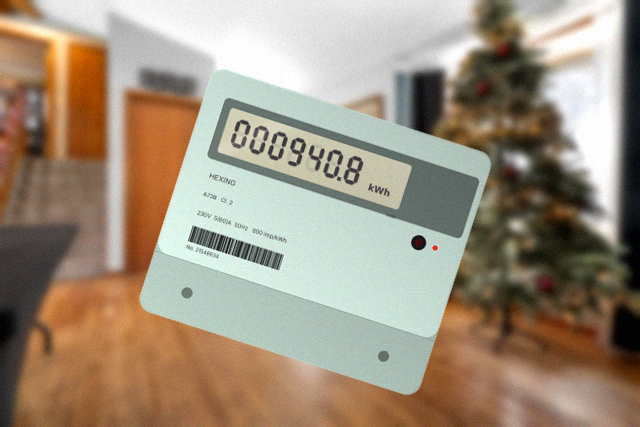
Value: 940.8 kWh
